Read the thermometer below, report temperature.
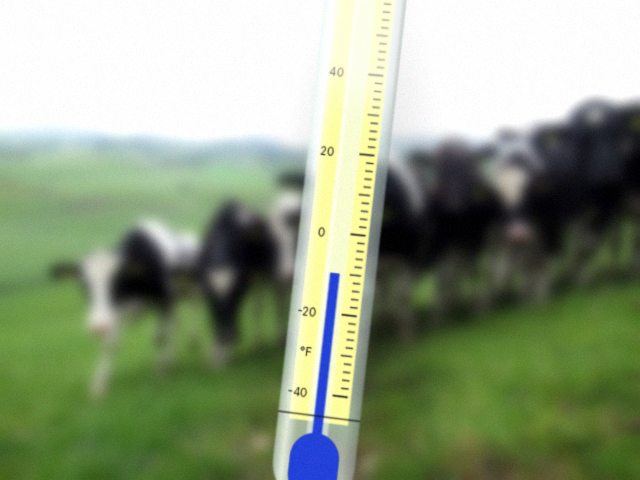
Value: -10 °F
